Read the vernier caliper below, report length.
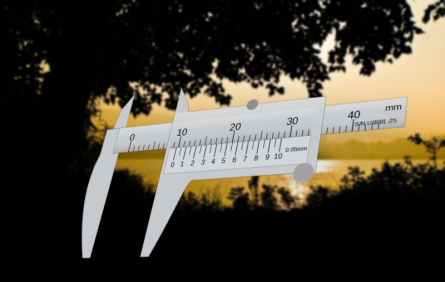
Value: 9.6 mm
